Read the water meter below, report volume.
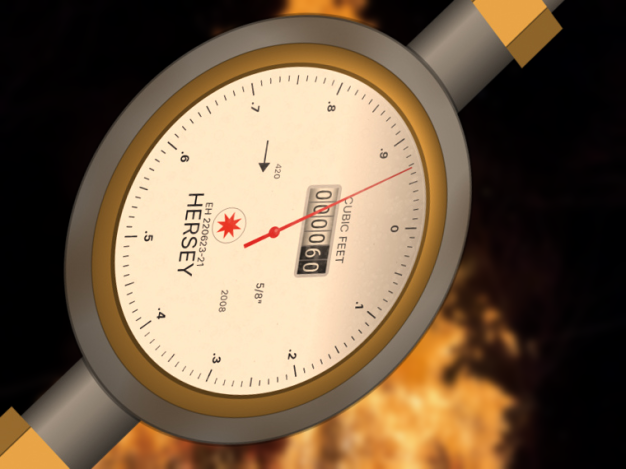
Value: 59.93 ft³
